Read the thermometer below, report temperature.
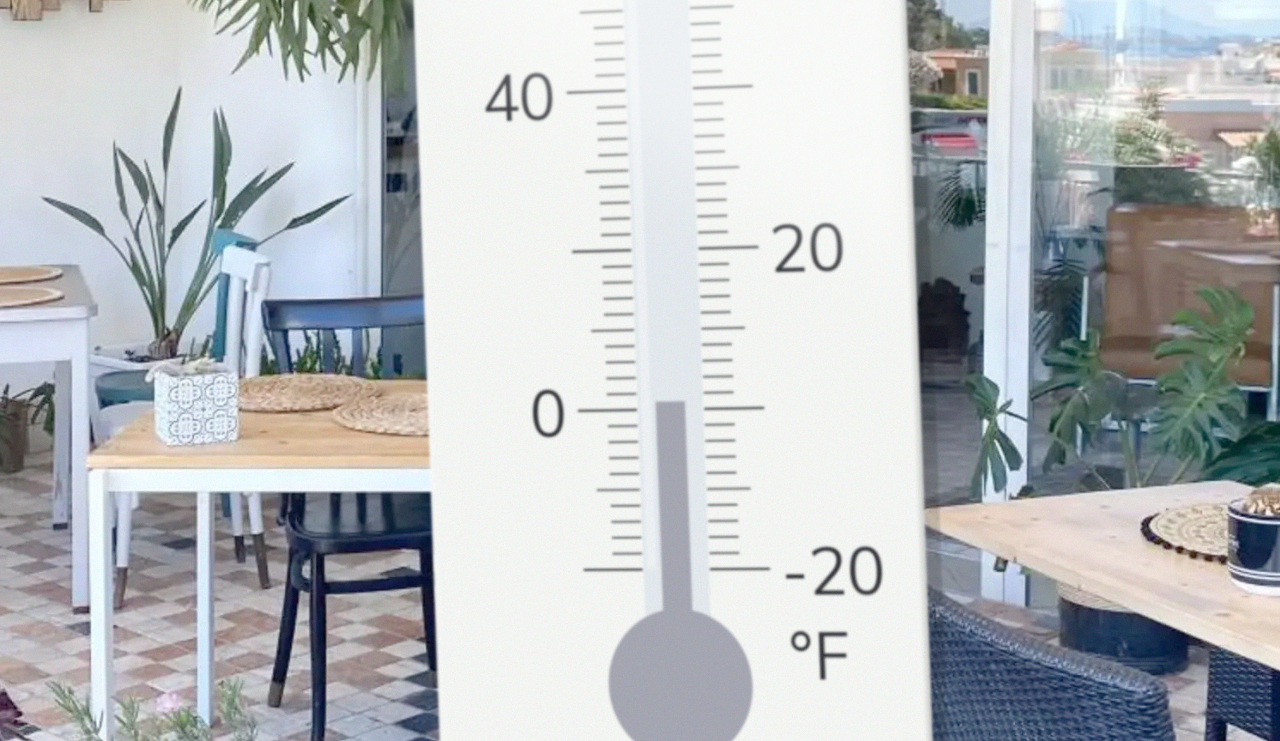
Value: 1 °F
